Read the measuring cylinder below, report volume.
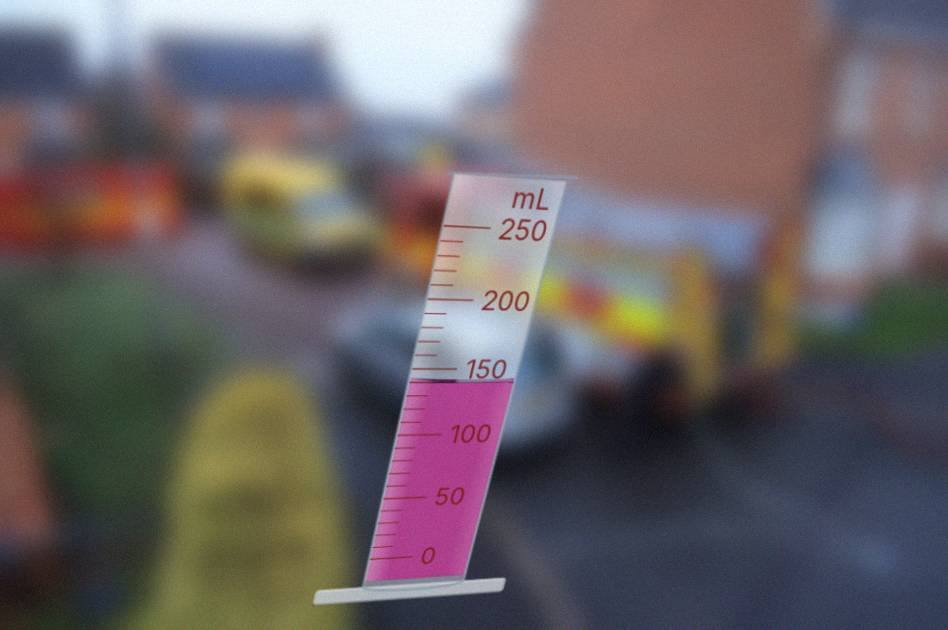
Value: 140 mL
